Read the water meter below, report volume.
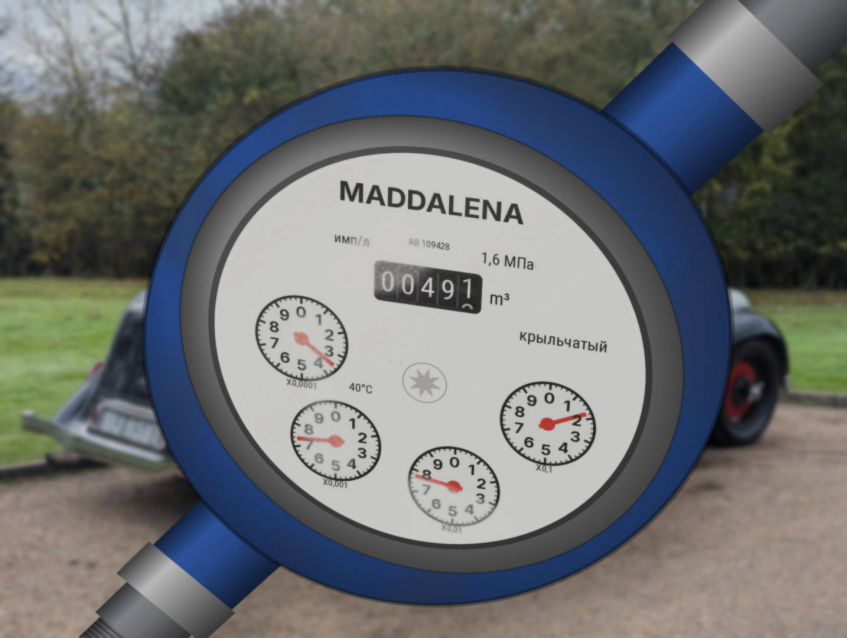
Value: 491.1773 m³
